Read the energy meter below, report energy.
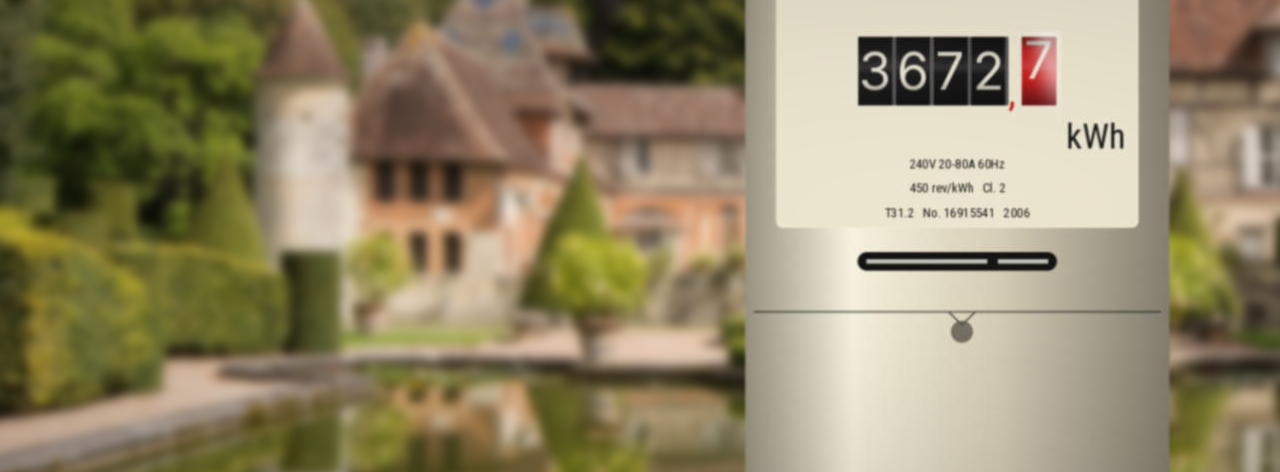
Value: 3672.7 kWh
